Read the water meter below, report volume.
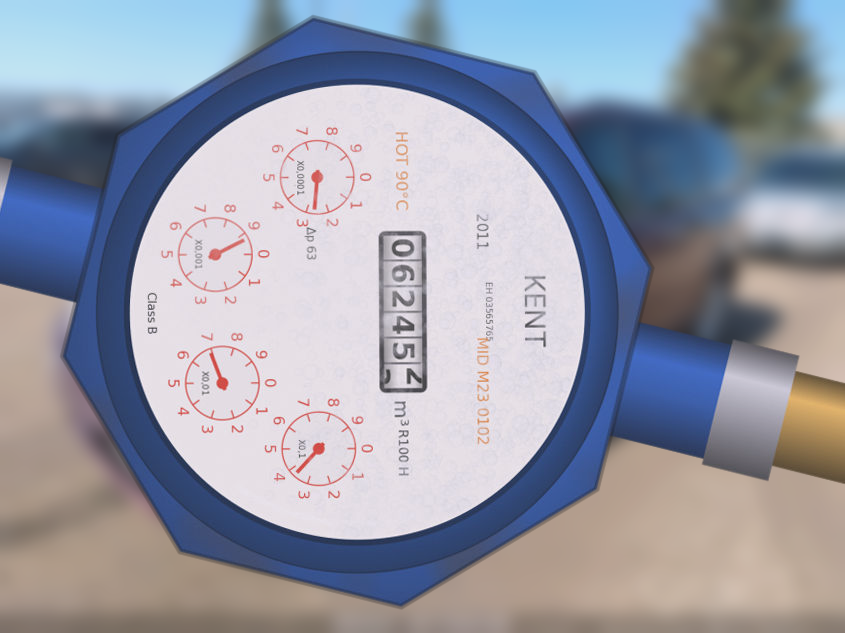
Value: 62452.3692 m³
